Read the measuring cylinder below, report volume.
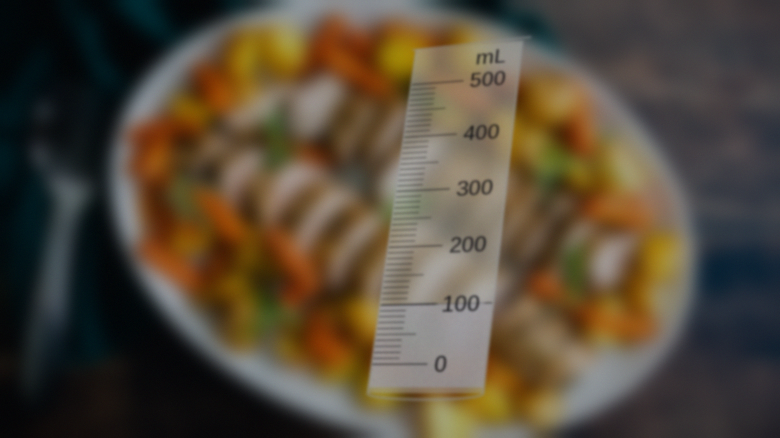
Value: 100 mL
